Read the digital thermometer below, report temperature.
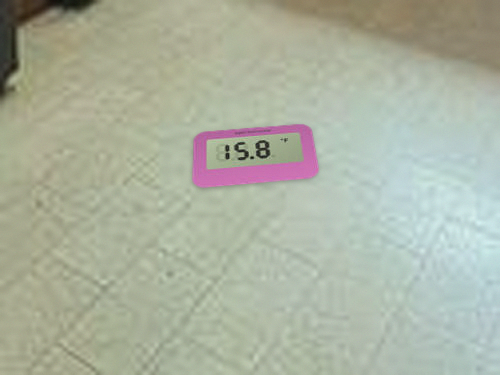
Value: 15.8 °F
